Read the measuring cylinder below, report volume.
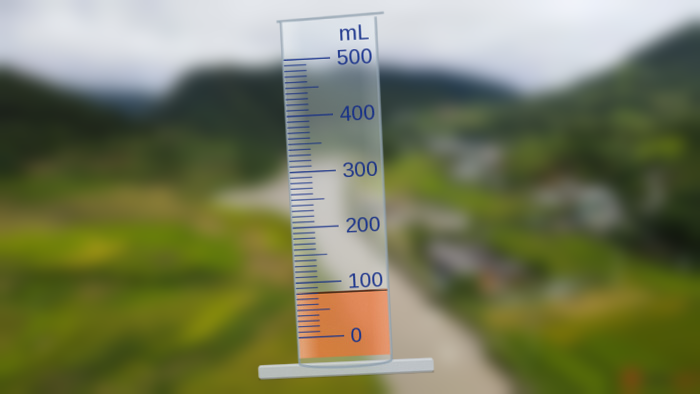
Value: 80 mL
